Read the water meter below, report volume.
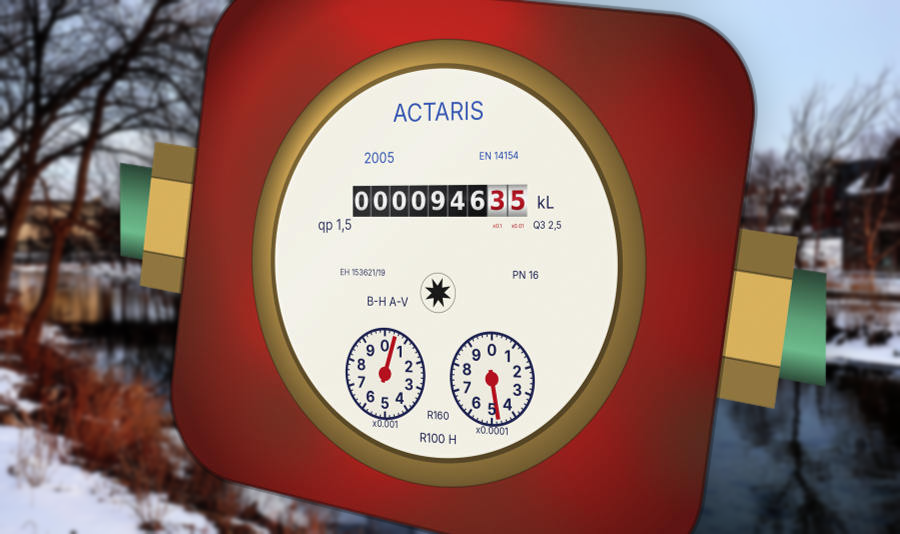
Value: 946.3504 kL
